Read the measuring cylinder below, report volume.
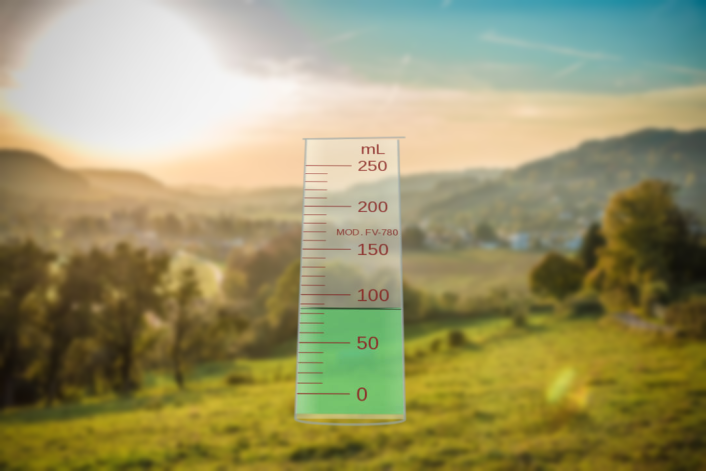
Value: 85 mL
